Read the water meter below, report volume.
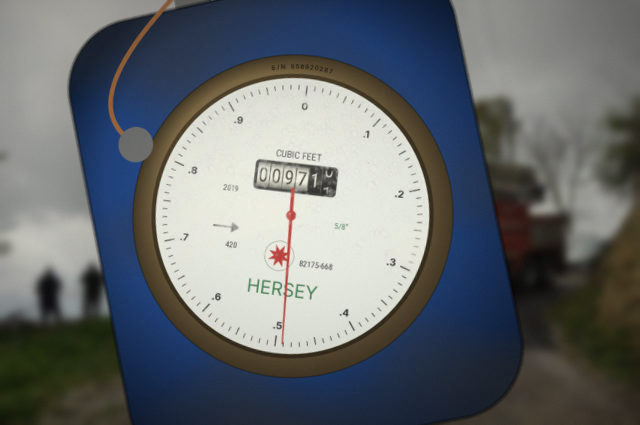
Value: 9710.49 ft³
